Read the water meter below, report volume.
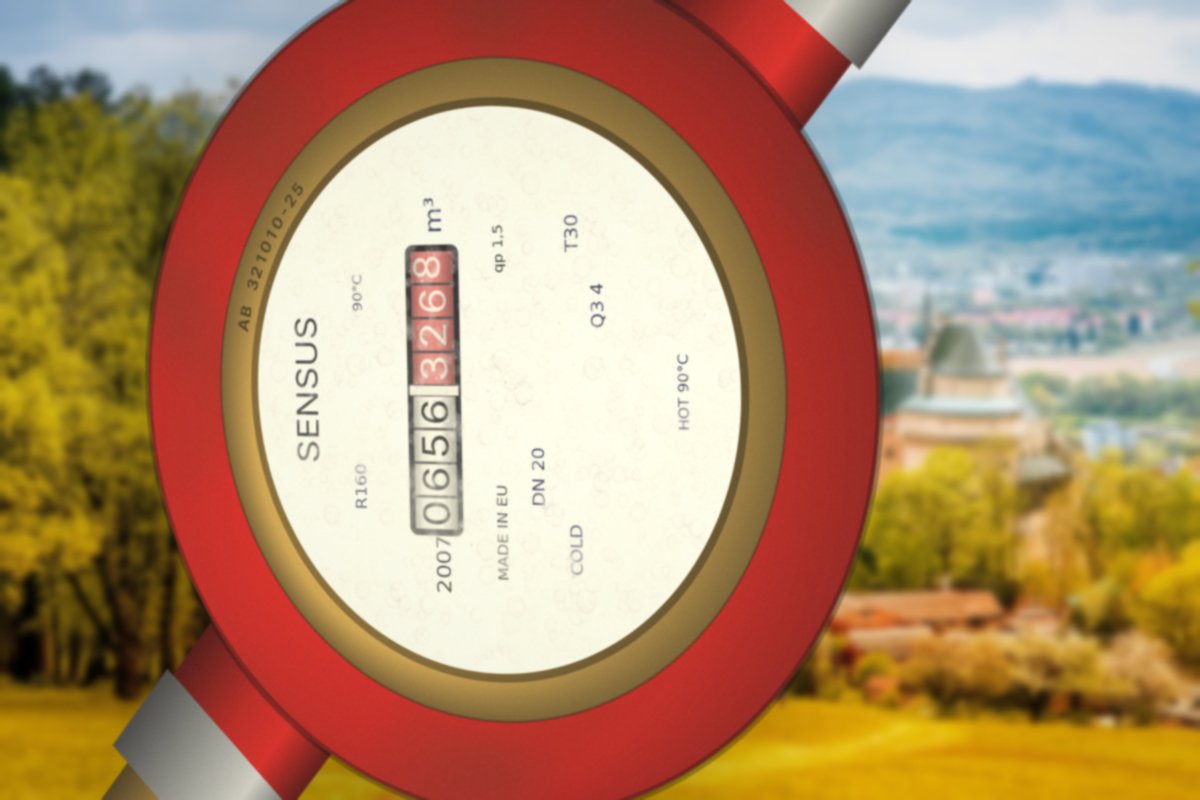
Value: 656.3268 m³
